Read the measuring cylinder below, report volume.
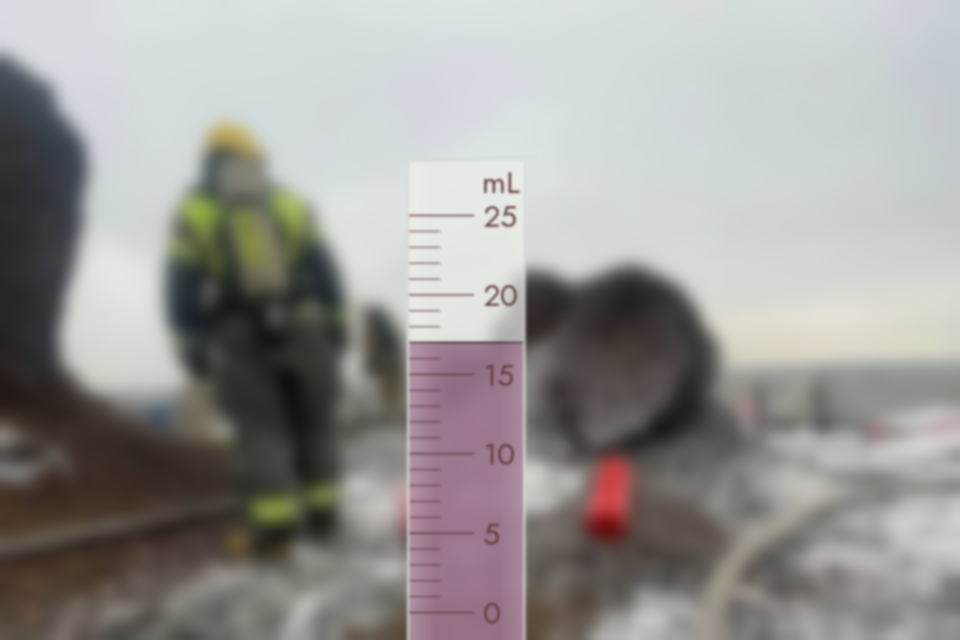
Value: 17 mL
